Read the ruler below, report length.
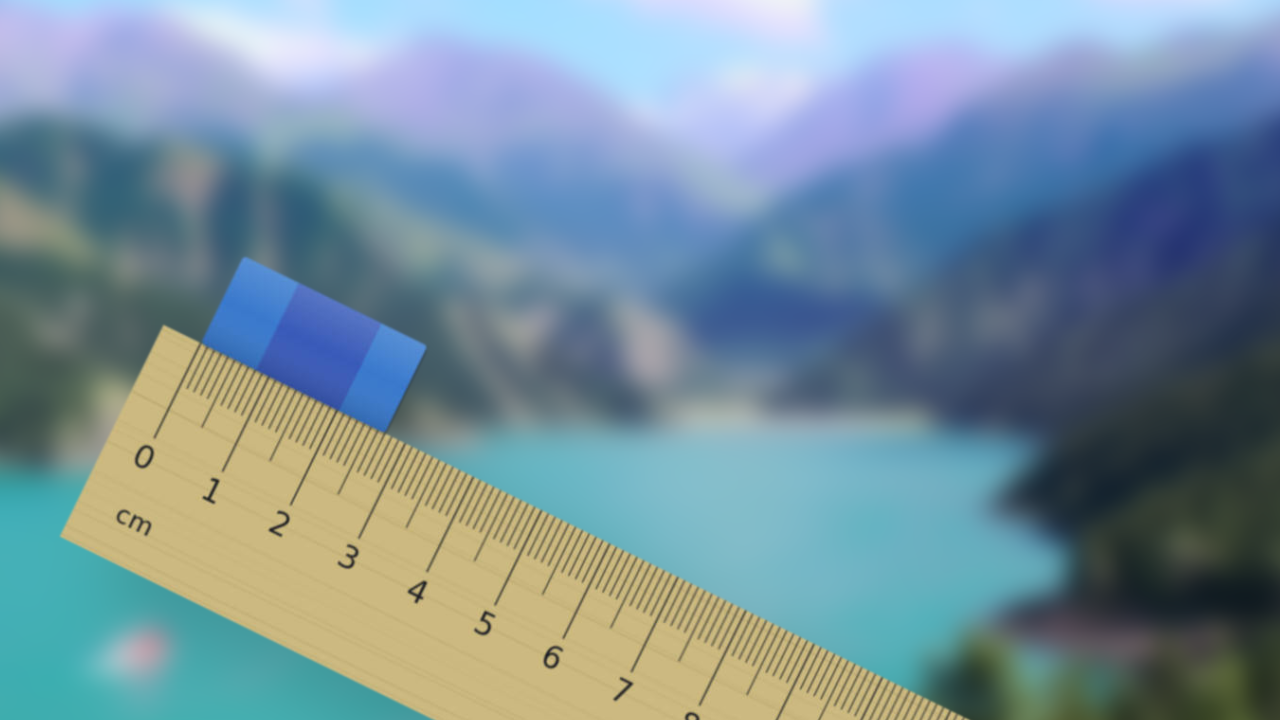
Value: 2.7 cm
